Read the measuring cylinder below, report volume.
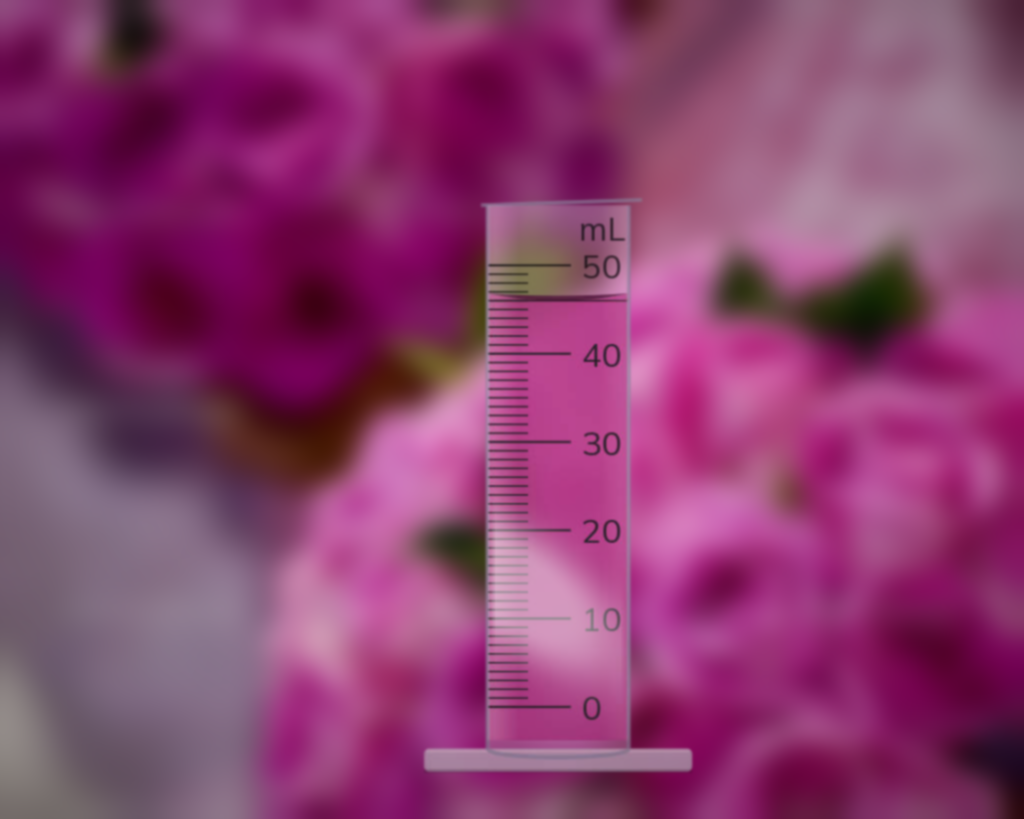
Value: 46 mL
